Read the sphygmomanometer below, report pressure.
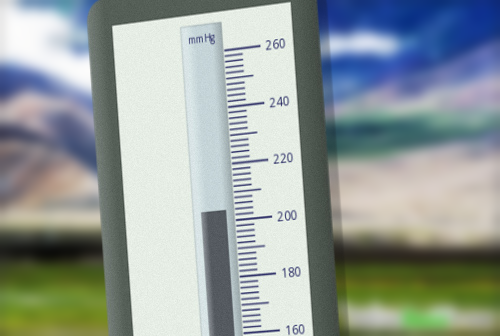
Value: 204 mmHg
